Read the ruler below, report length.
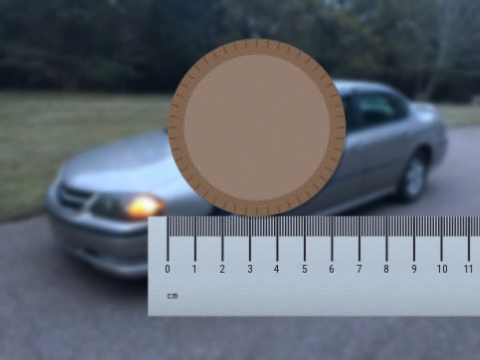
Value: 6.5 cm
